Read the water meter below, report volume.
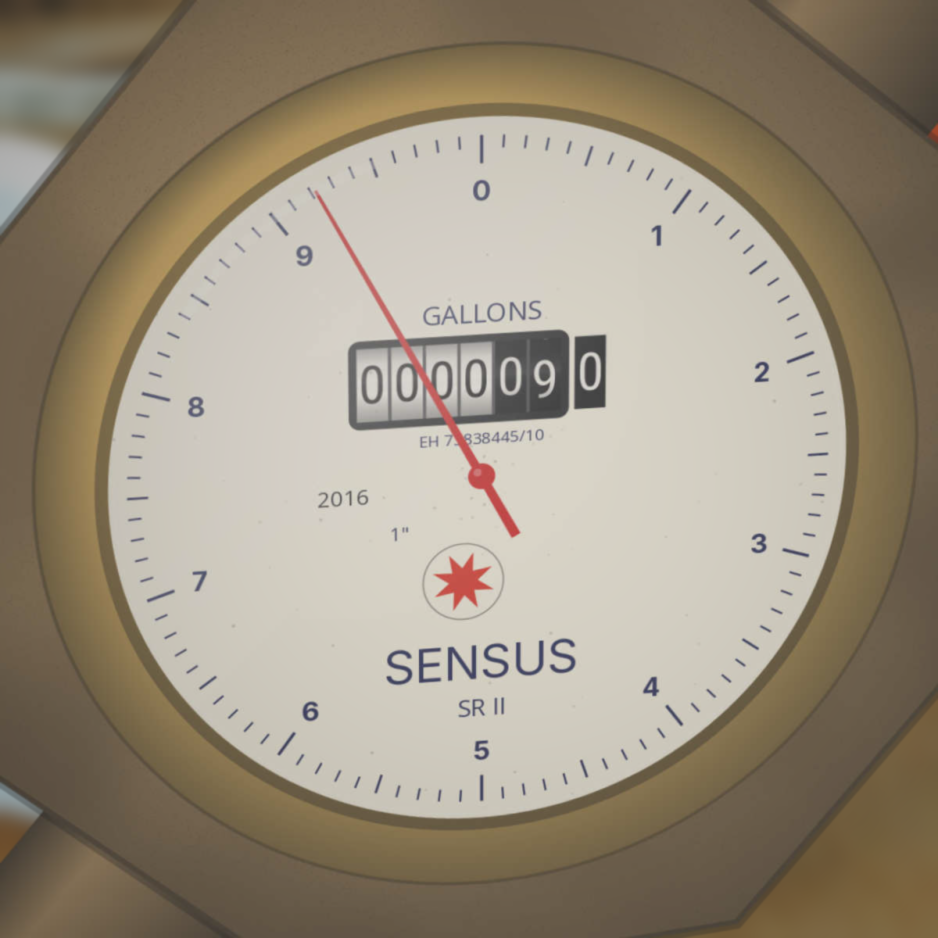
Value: 89.2 gal
